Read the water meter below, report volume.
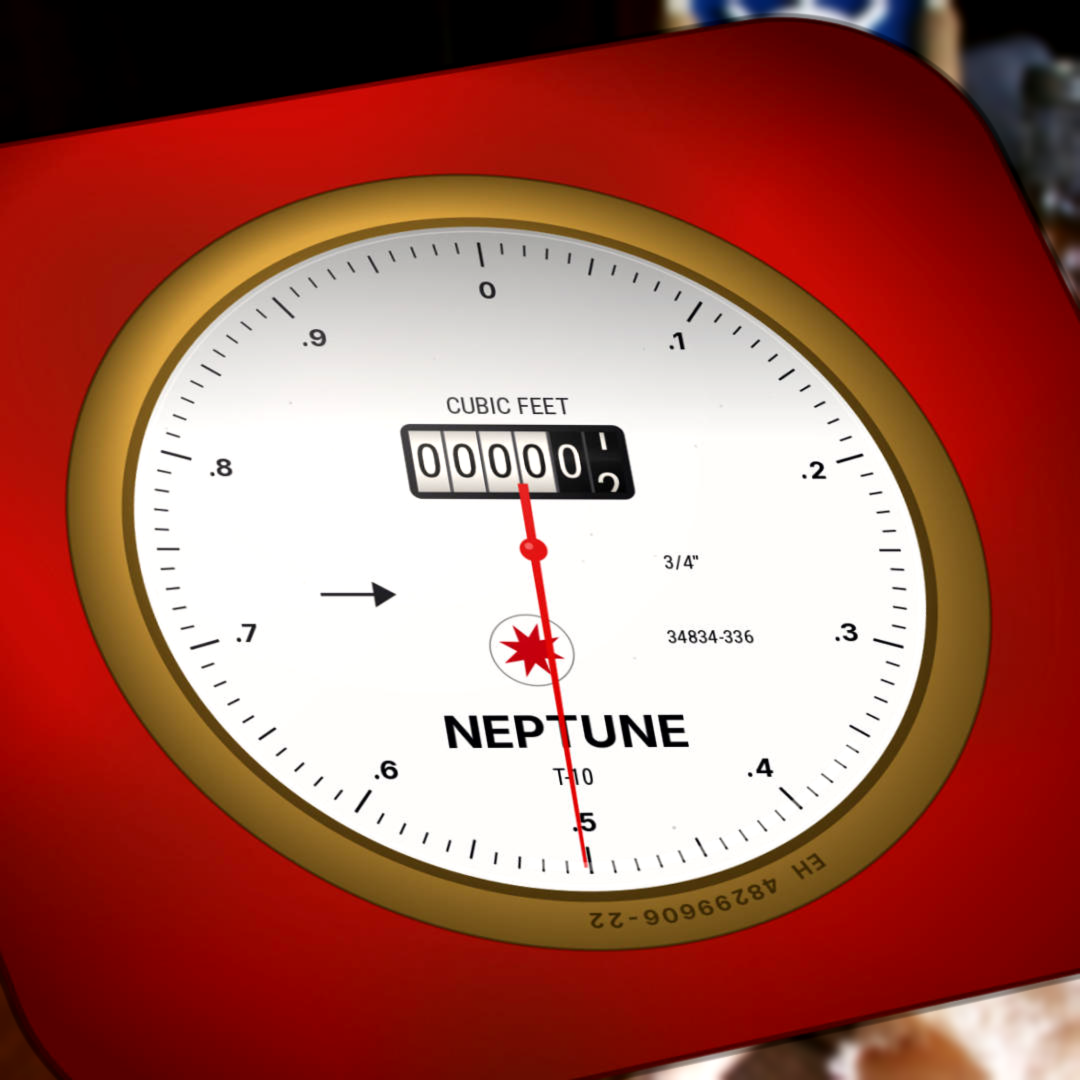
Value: 1.50 ft³
